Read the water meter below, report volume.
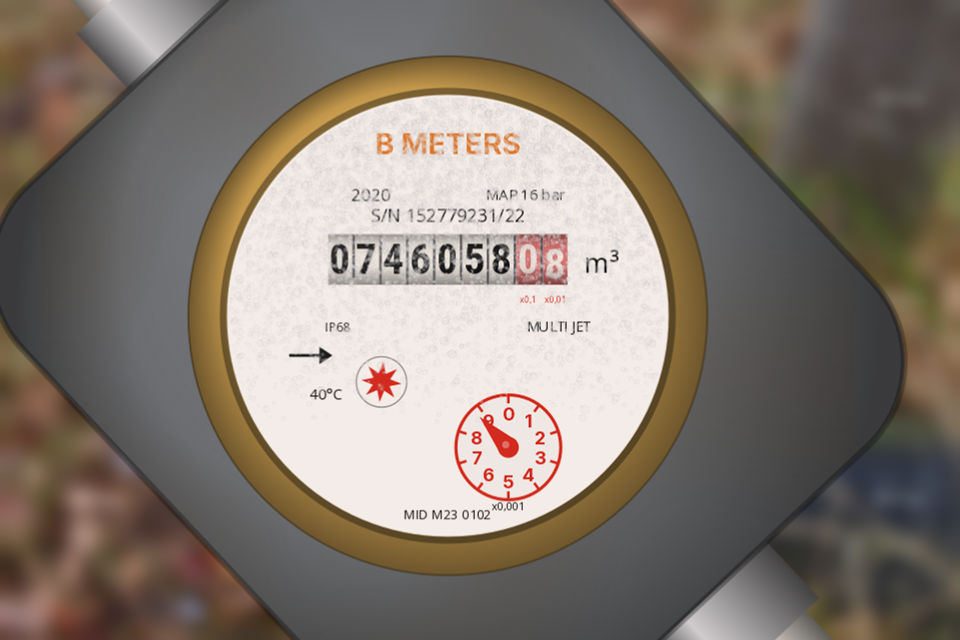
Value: 746058.078 m³
